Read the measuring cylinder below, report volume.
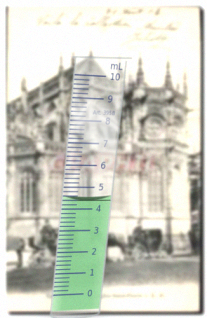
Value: 4.4 mL
